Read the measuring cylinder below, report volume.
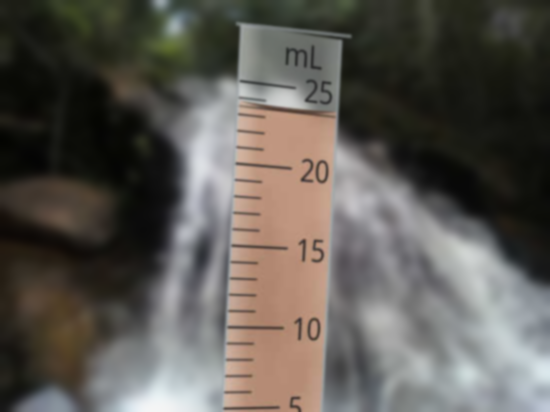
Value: 23.5 mL
